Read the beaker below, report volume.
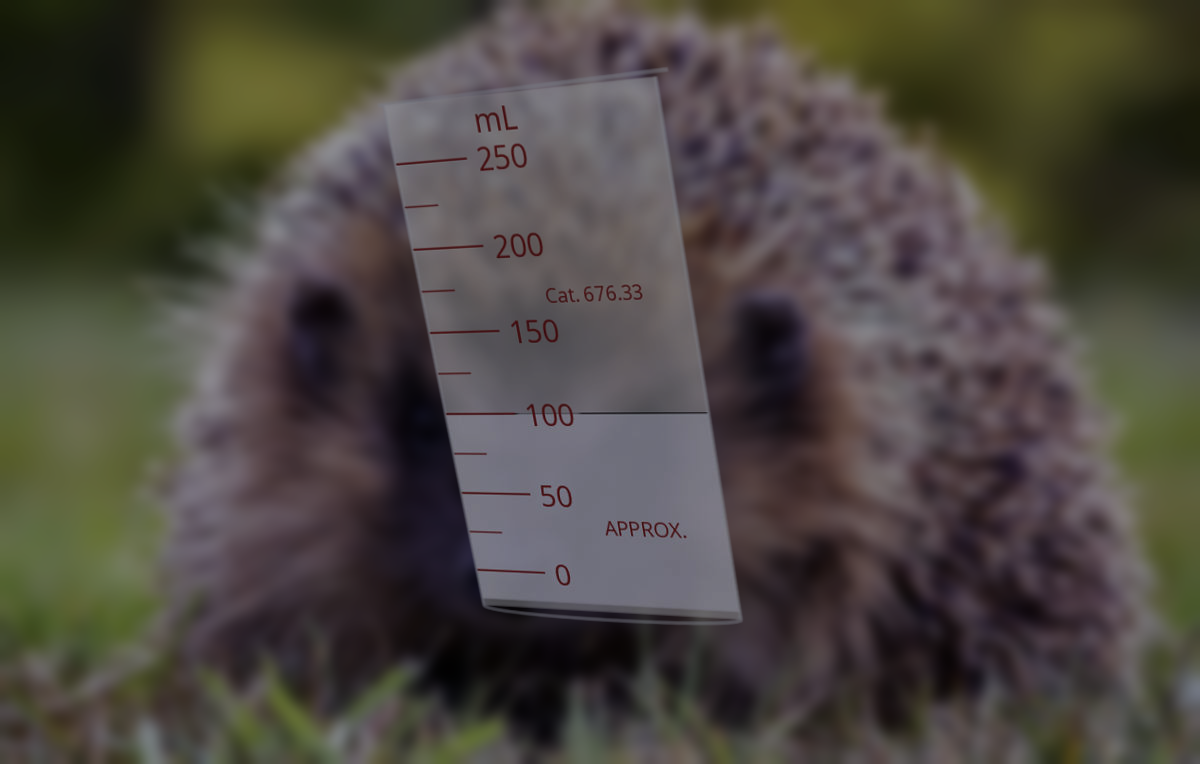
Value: 100 mL
